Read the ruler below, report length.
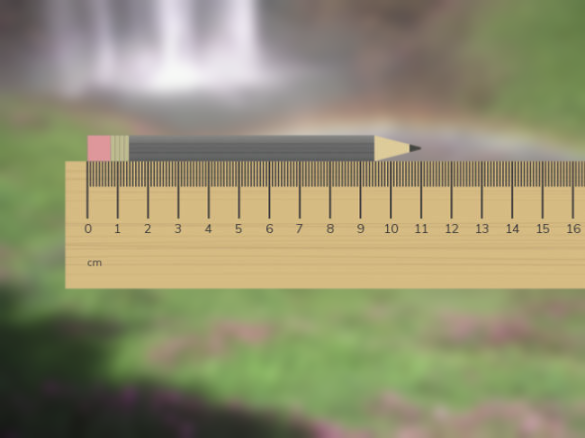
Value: 11 cm
